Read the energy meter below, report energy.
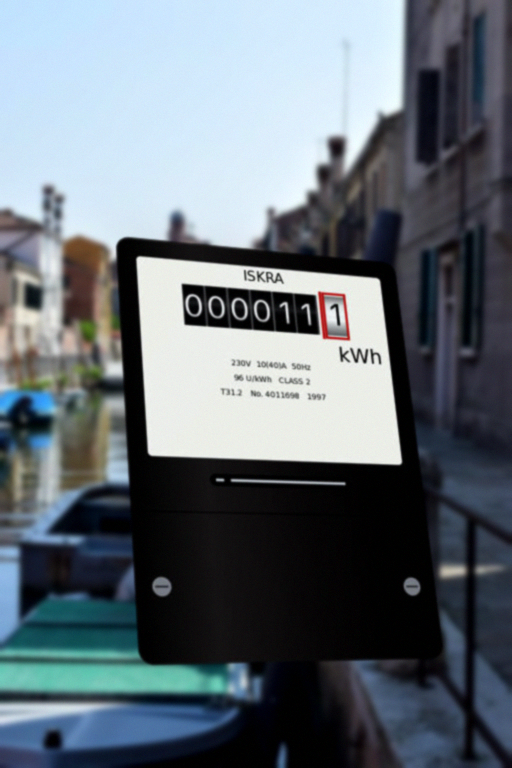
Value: 11.1 kWh
